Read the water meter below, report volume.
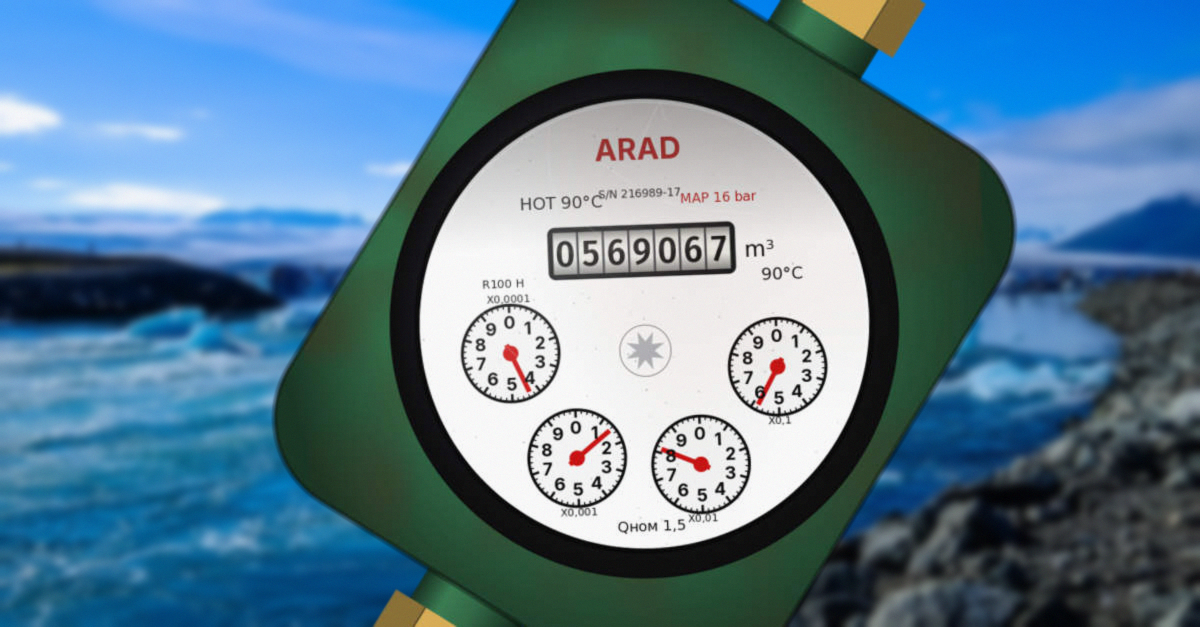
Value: 569067.5814 m³
